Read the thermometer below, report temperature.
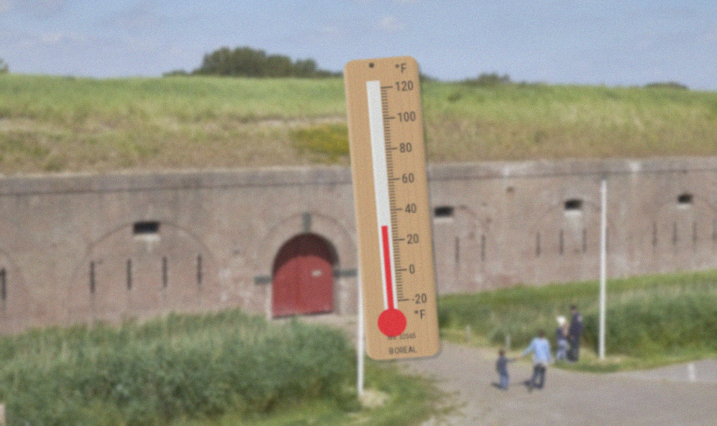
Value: 30 °F
